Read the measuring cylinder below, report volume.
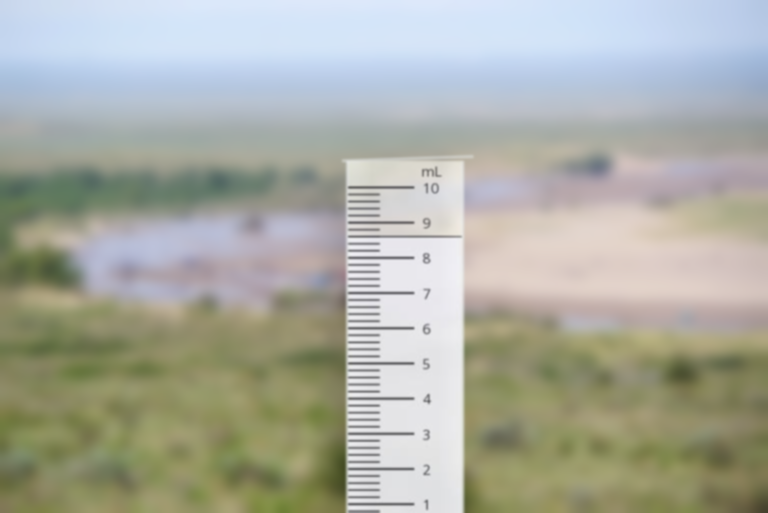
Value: 8.6 mL
